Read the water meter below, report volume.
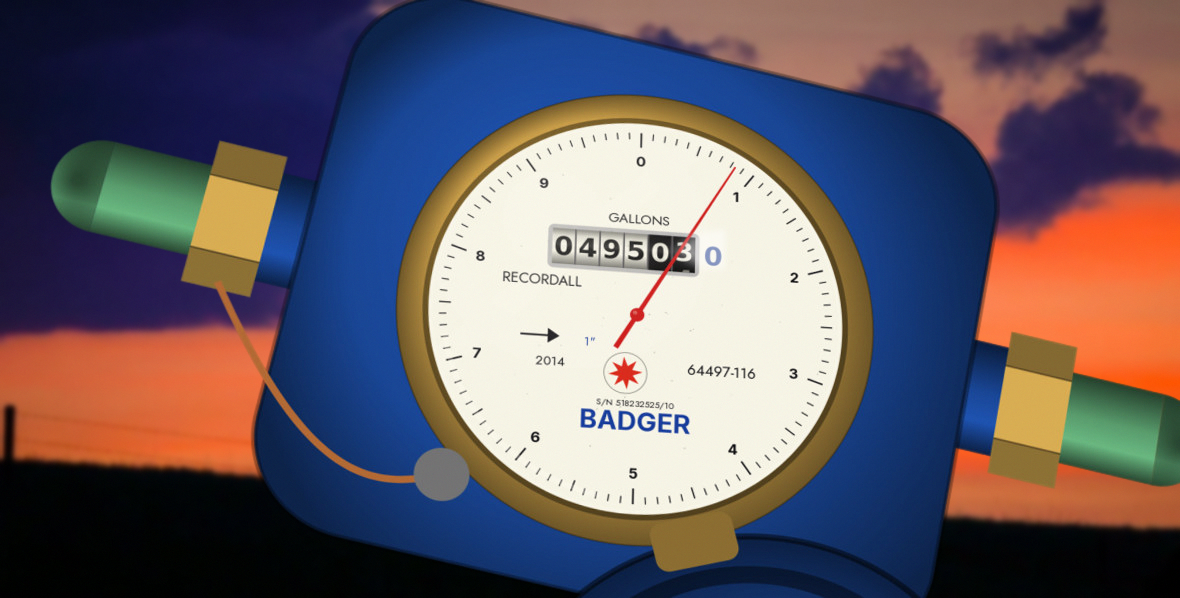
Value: 495030.8 gal
